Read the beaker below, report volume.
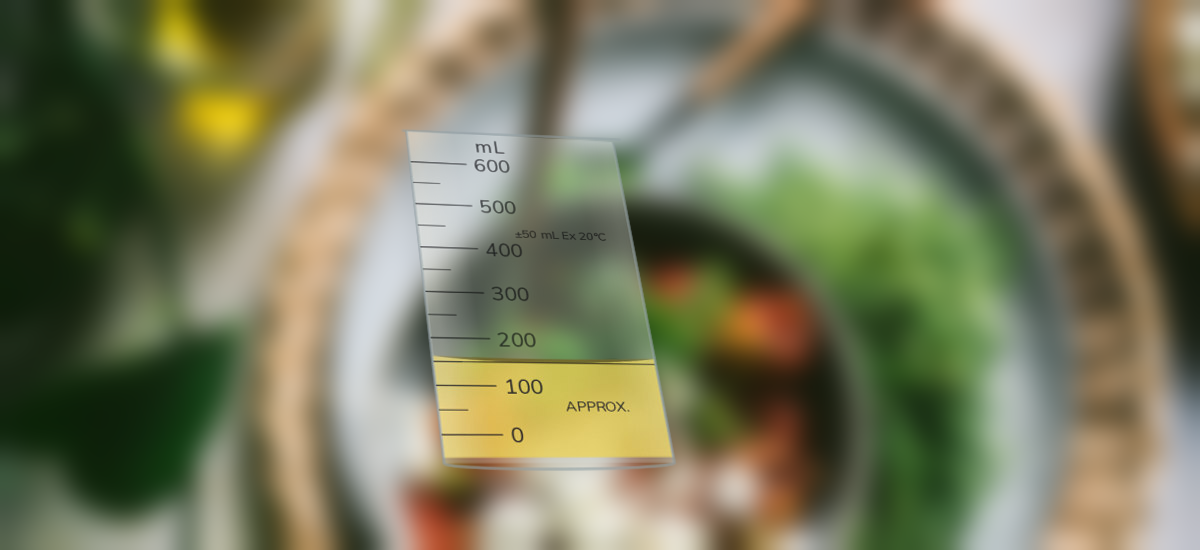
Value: 150 mL
